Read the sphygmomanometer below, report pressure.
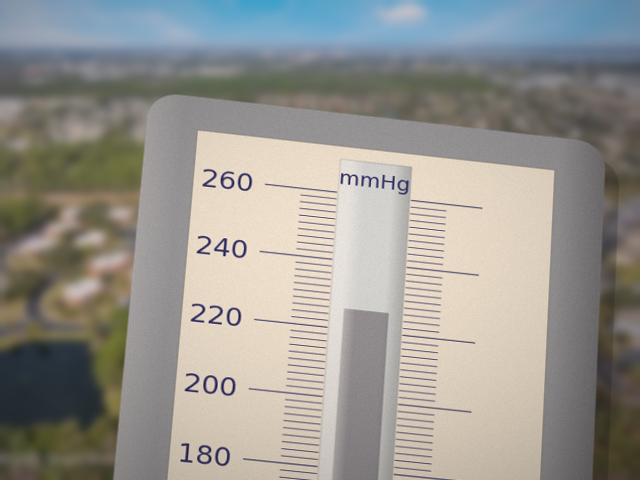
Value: 226 mmHg
